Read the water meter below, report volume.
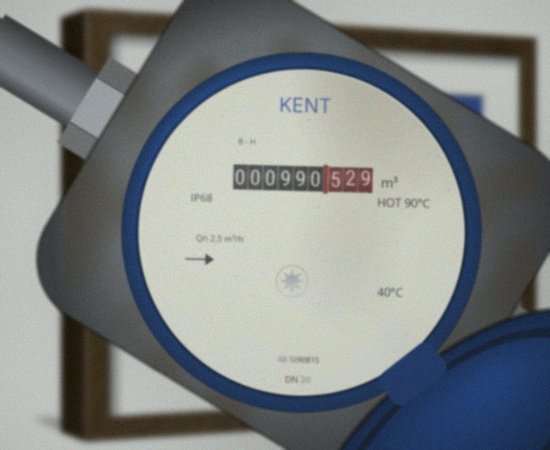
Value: 990.529 m³
